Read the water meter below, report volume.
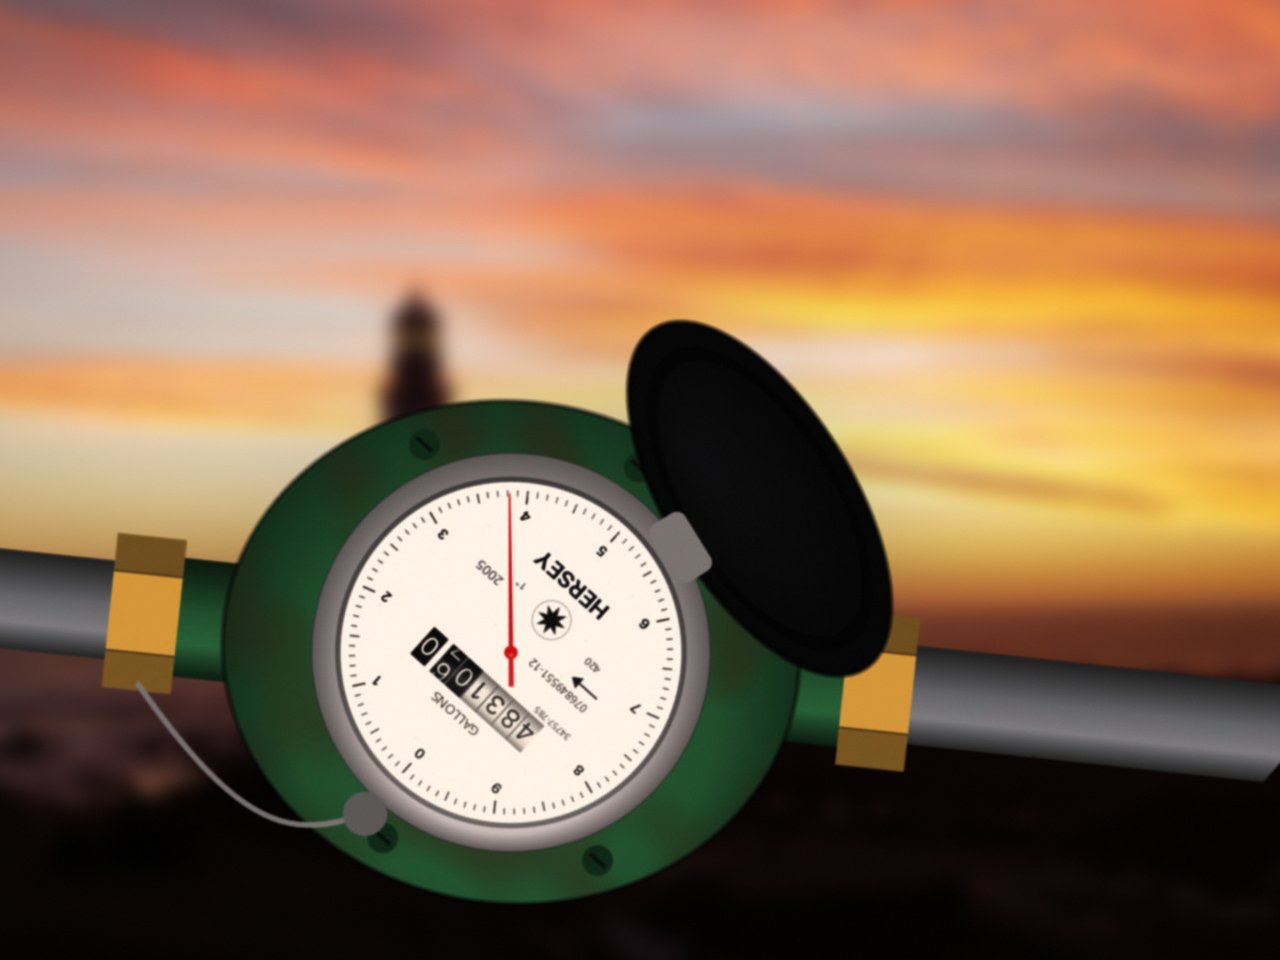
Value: 4831063.8 gal
